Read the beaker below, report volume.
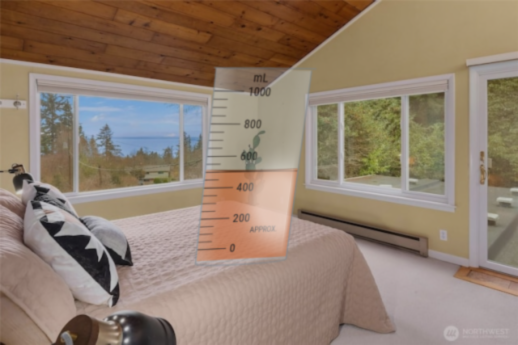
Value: 500 mL
